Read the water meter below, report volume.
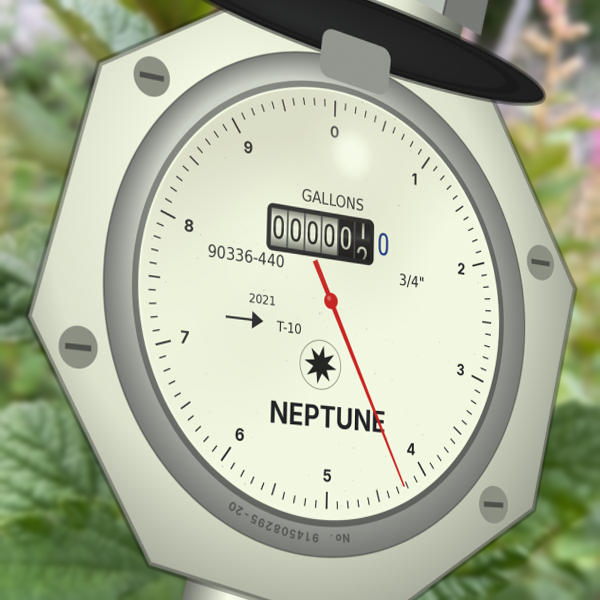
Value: 14.2 gal
